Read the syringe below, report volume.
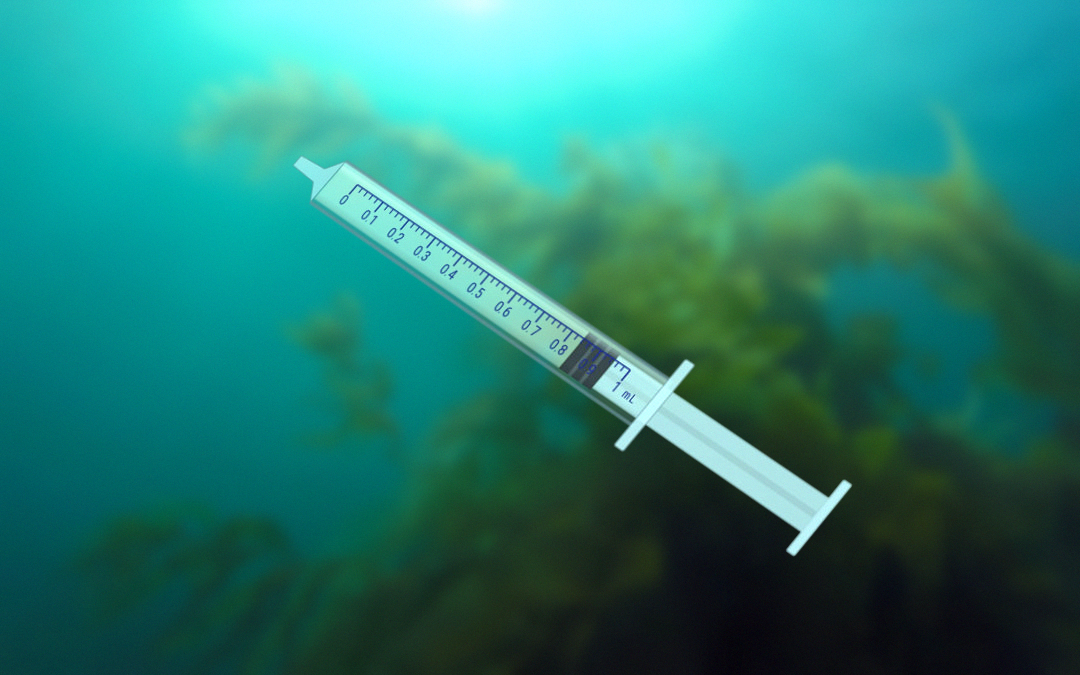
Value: 0.84 mL
